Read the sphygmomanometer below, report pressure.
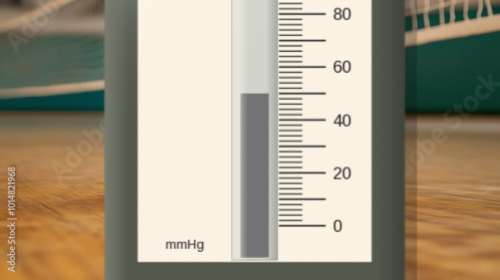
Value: 50 mmHg
